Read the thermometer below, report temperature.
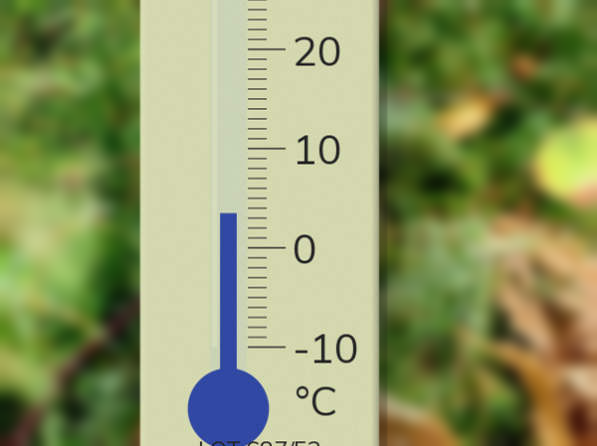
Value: 3.5 °C
